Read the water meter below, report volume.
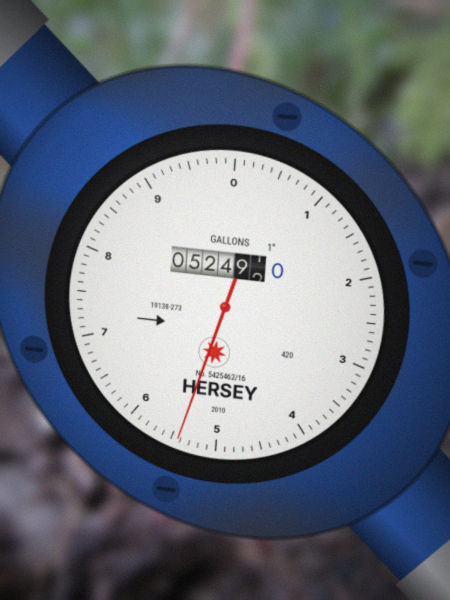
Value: 524915.4 gal
